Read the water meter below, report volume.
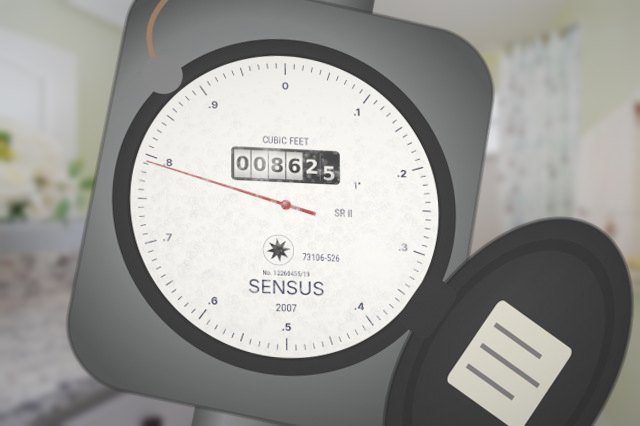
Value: 8624.79 ft³
